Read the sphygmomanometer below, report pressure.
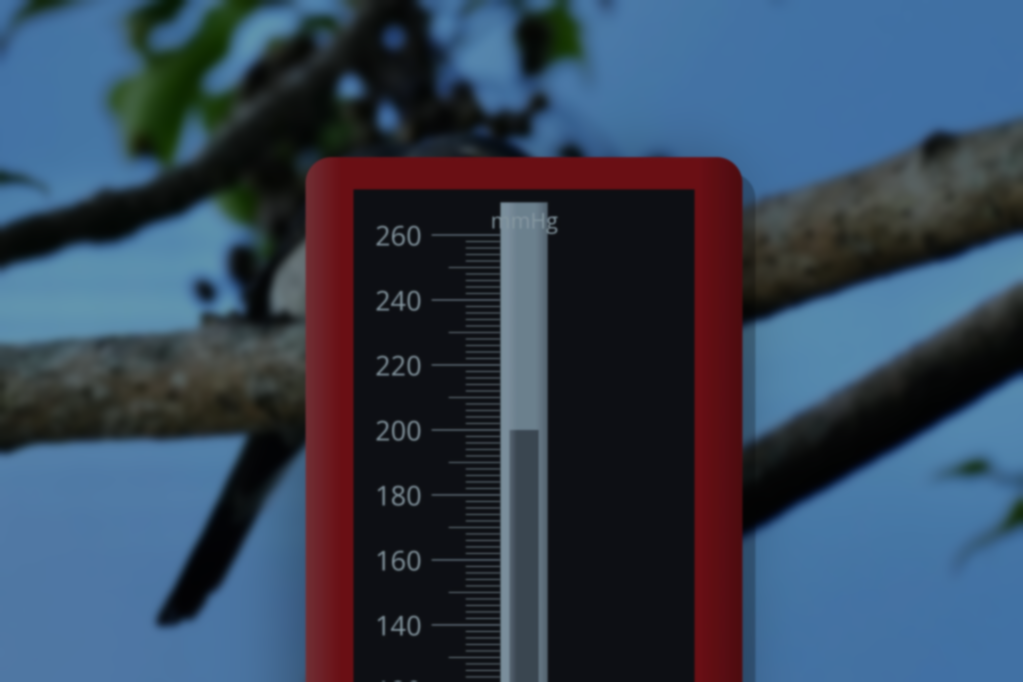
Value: 200 mmHg
